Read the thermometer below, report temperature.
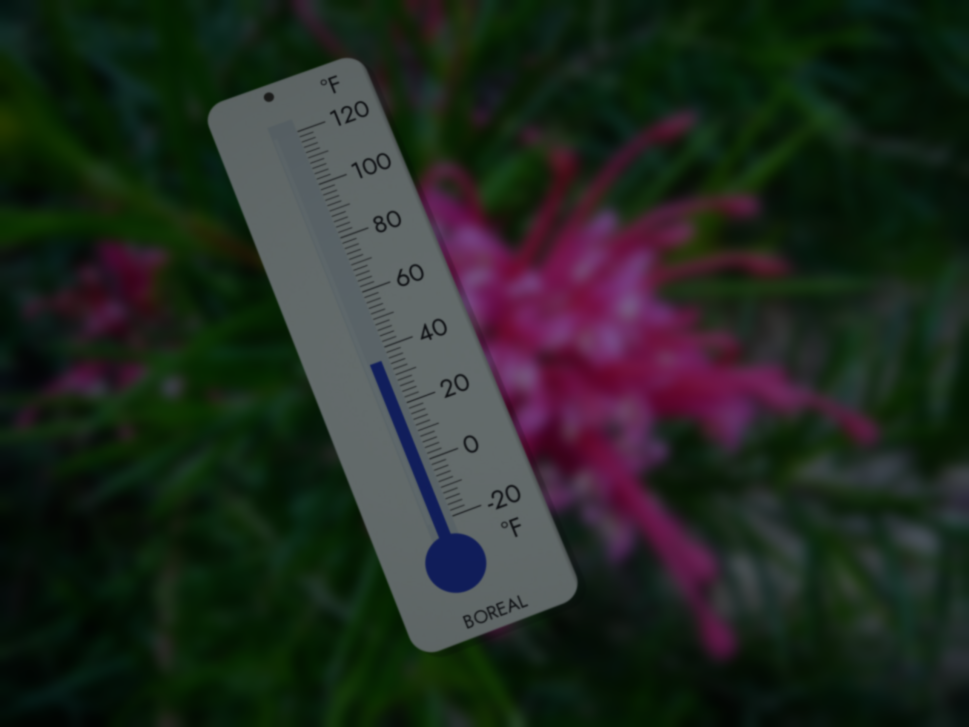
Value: 36 °F
